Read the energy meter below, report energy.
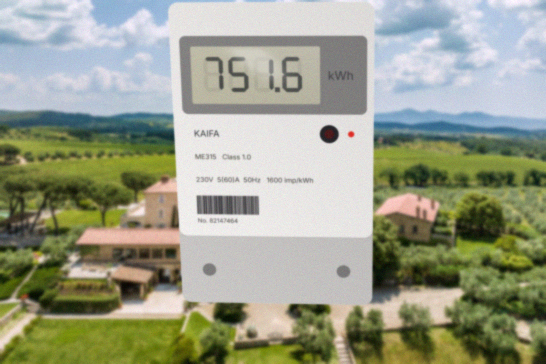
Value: 751.6 kWh
